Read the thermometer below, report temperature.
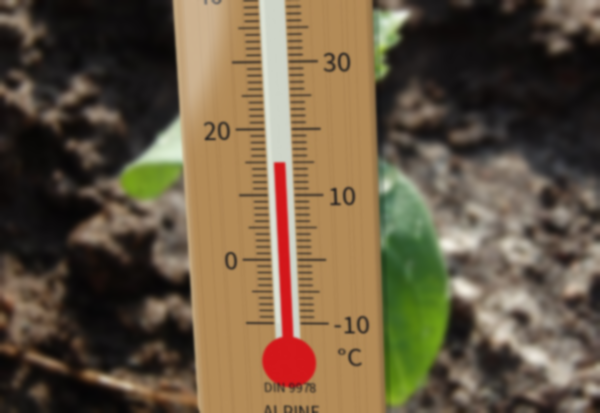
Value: 15 °C
